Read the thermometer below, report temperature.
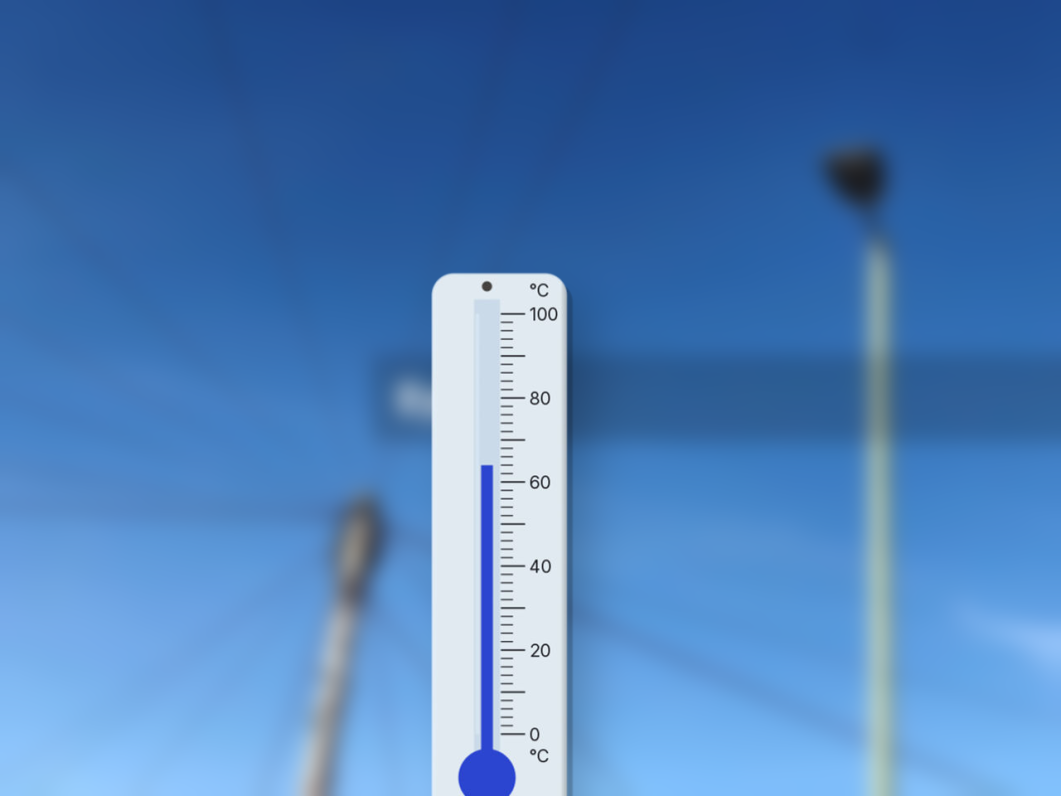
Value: 64 °C
